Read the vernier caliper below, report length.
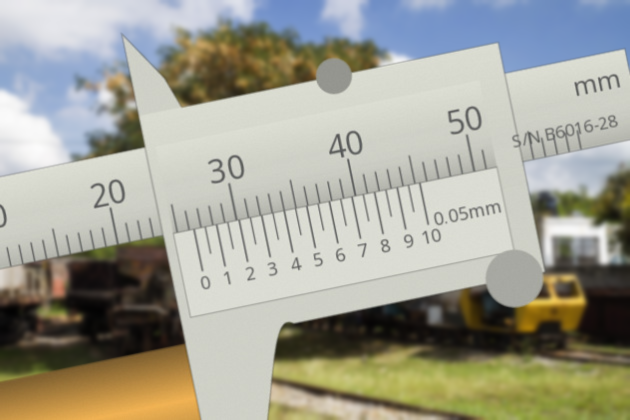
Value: 26.4 mm
